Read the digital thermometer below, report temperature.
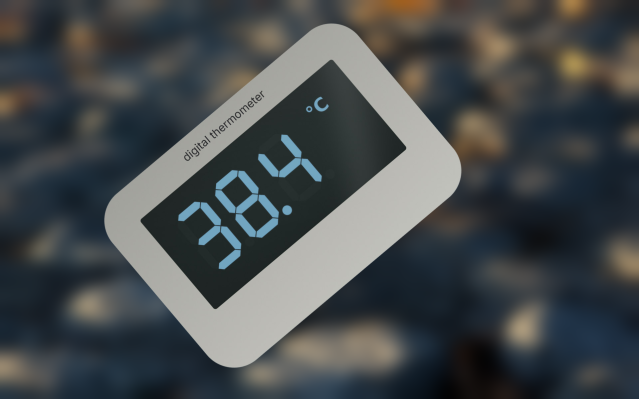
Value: 38.4 °C
